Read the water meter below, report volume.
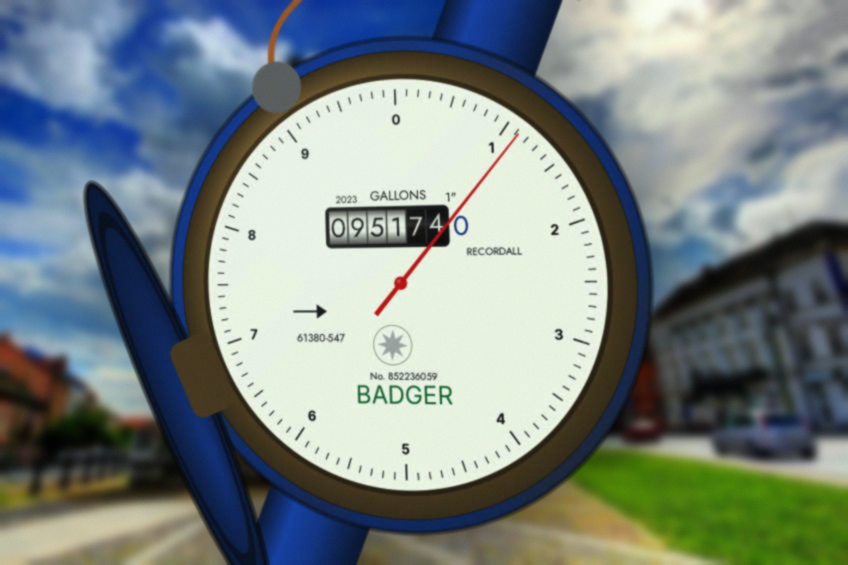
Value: 951741.1 gal
